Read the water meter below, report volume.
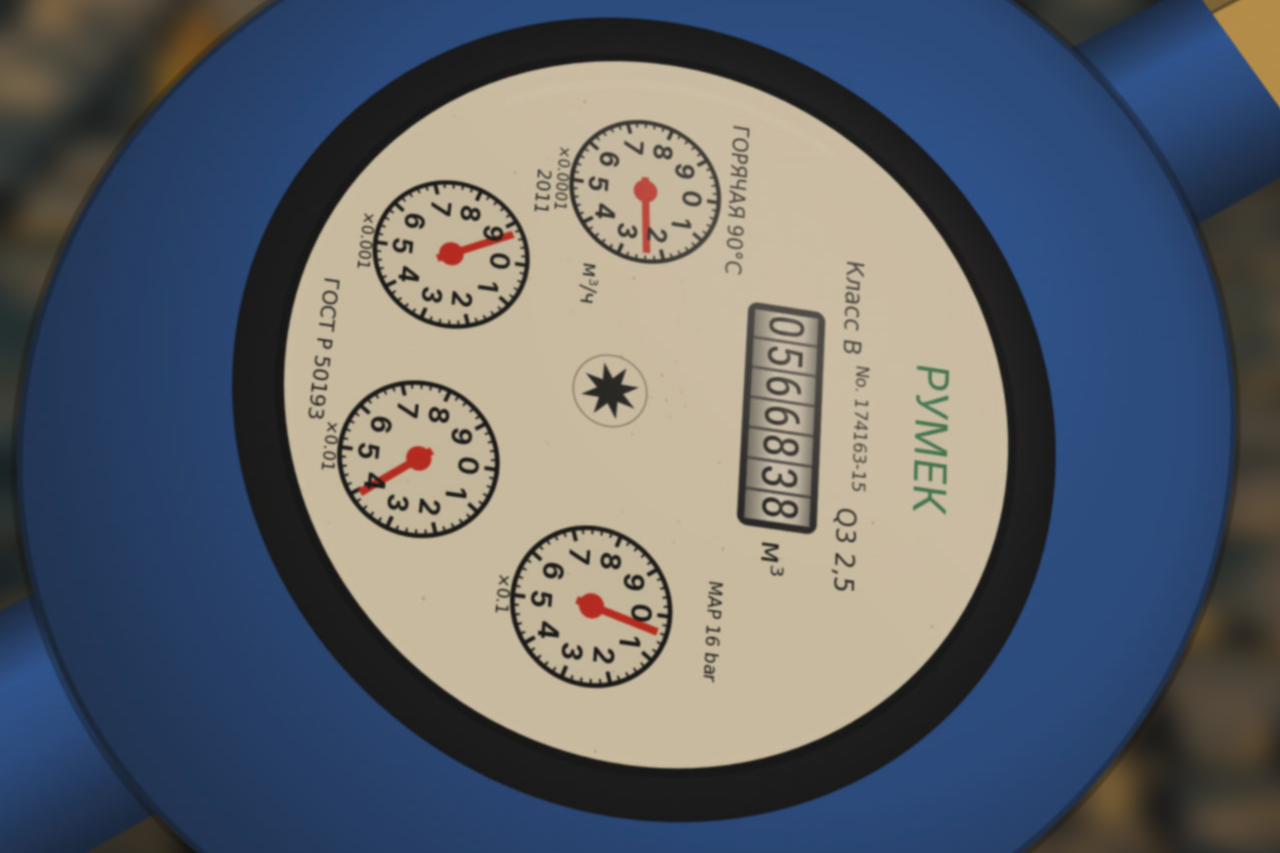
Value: 566838.0392 m³
